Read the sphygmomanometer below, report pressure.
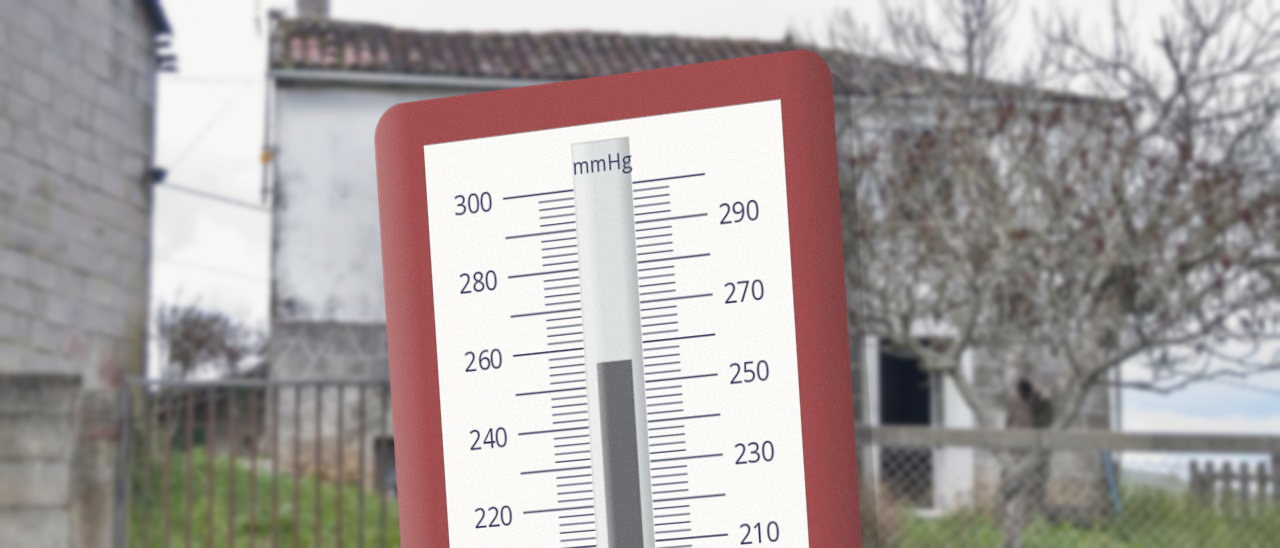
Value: 256 mmHg
